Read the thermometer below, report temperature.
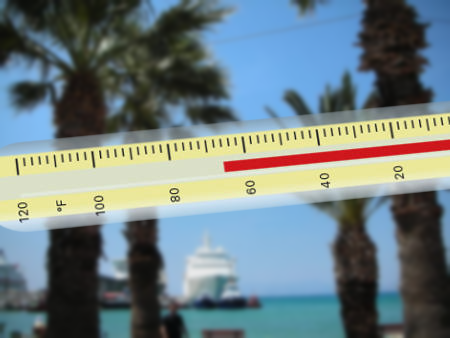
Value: 66 °F
